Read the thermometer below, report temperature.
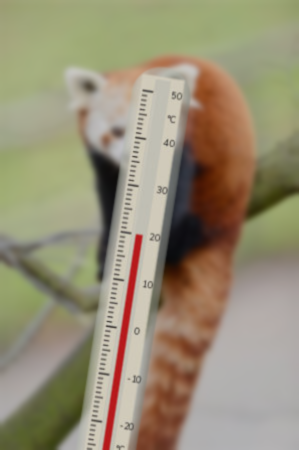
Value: 20 °C
